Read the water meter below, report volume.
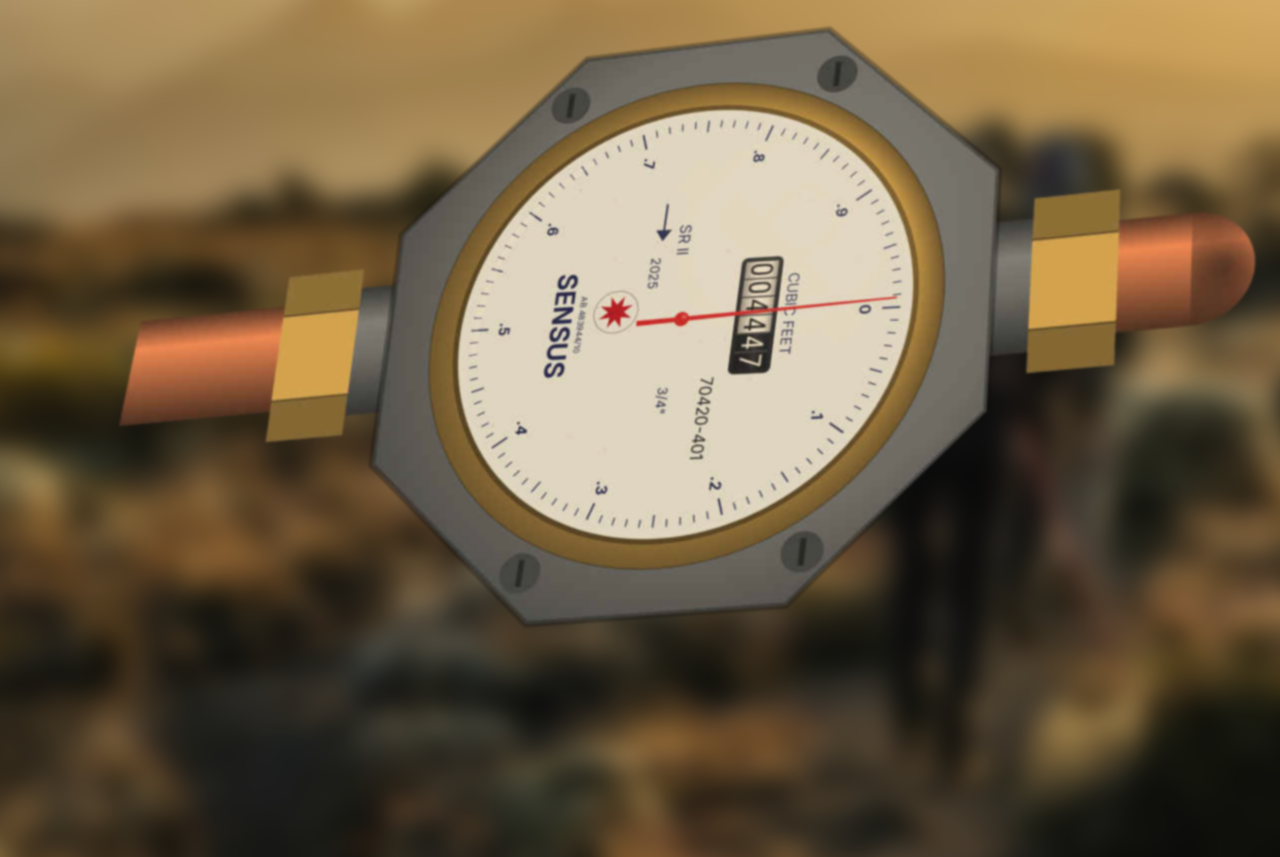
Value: 4446.99 ft³
